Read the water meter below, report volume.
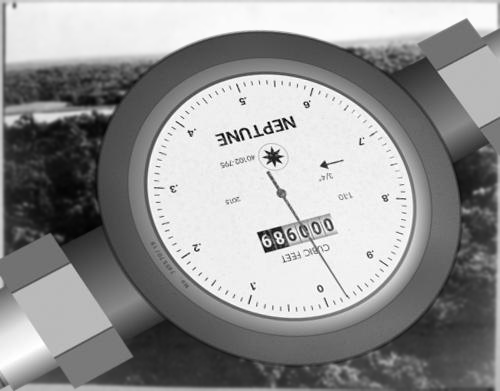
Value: 988.97 ft³
